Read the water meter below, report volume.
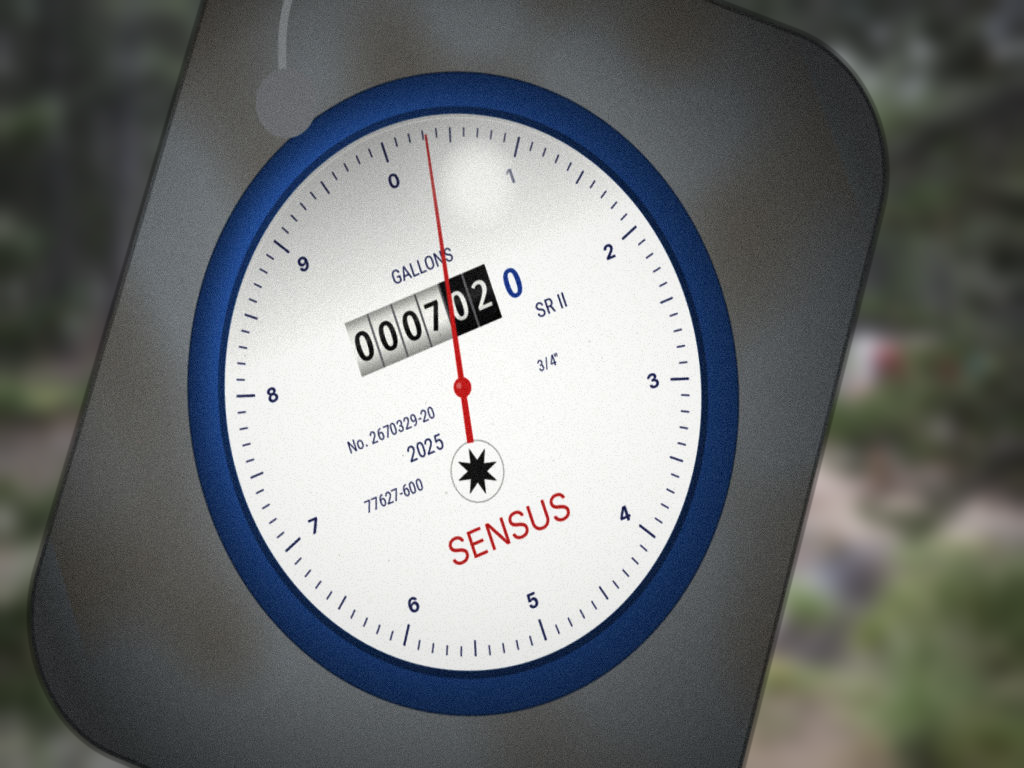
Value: 7020.3 gal
